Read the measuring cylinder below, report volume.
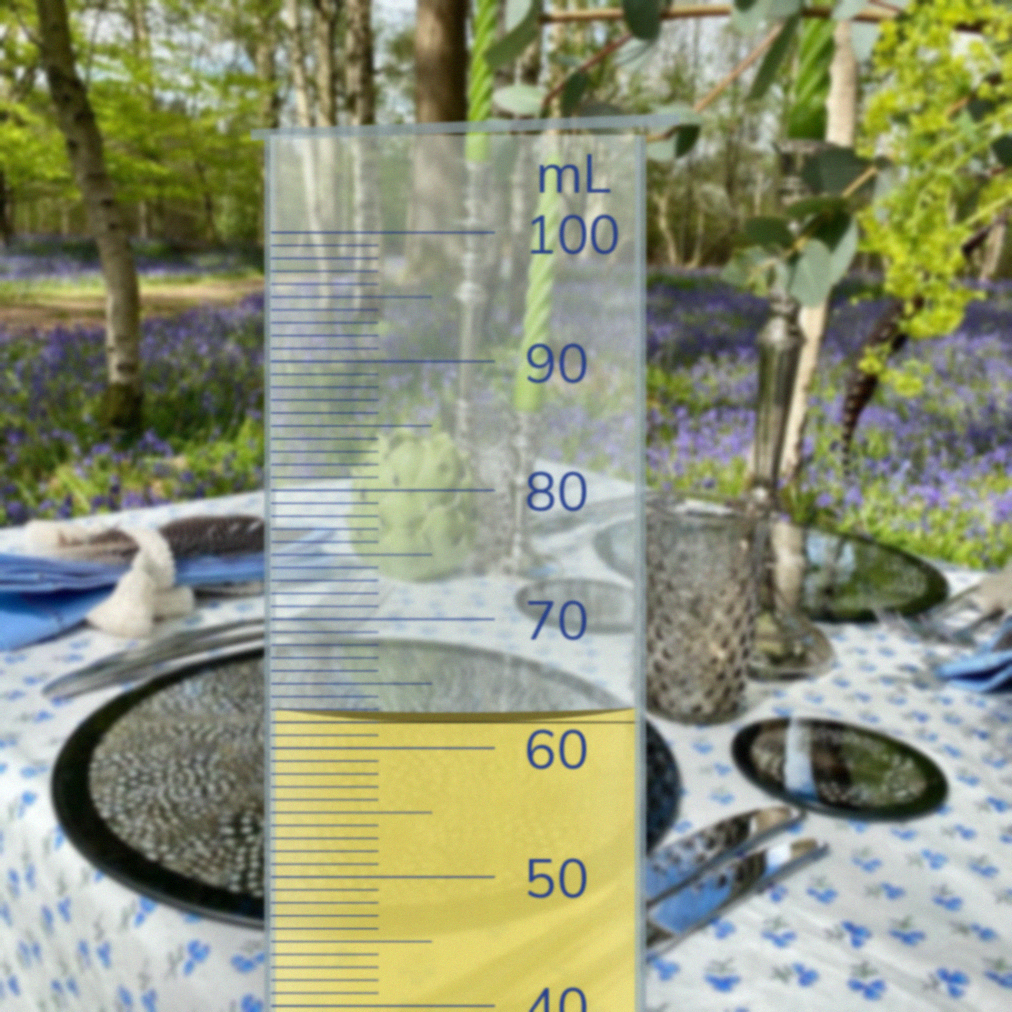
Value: 62 mL
